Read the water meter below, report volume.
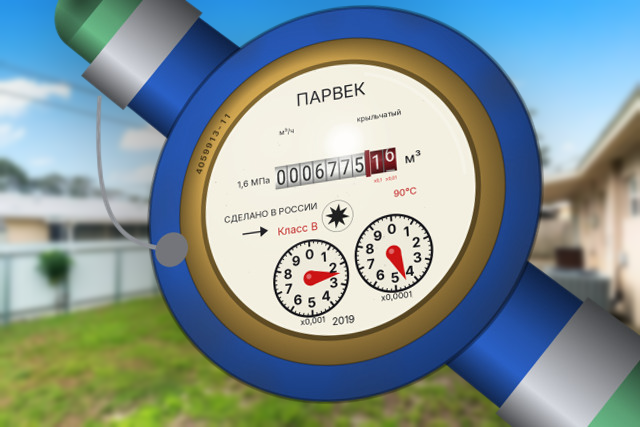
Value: 6775.1624 m³
